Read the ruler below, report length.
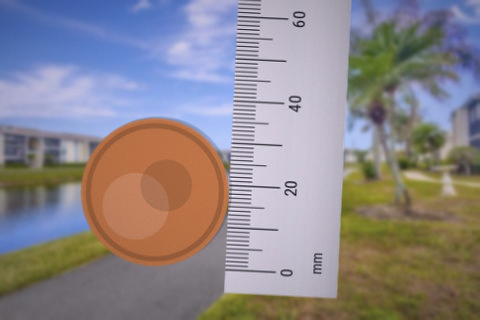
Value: 35 mm
